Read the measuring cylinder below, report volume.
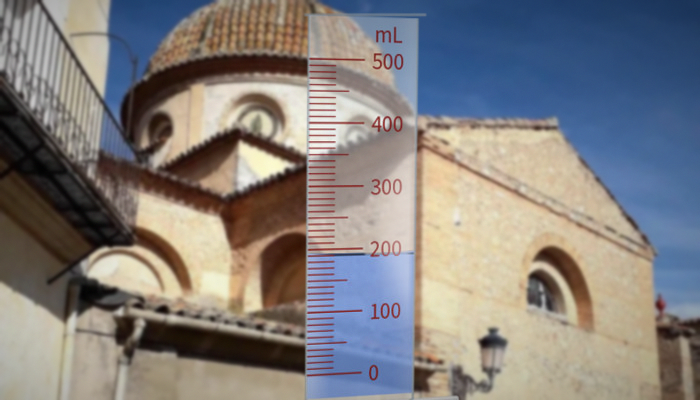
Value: 190 mL
